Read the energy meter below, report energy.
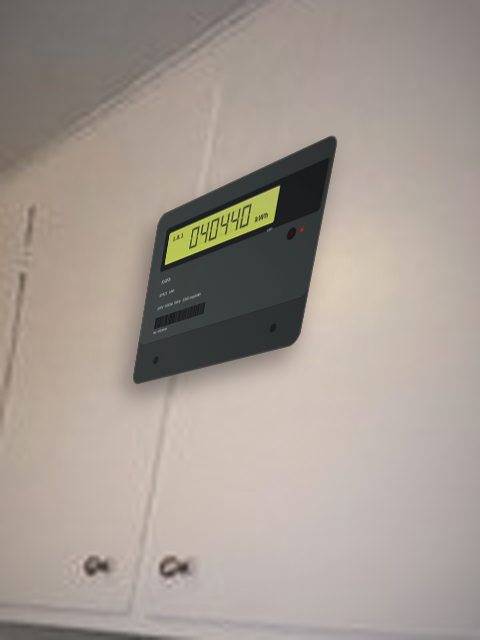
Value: 40440 kWh
